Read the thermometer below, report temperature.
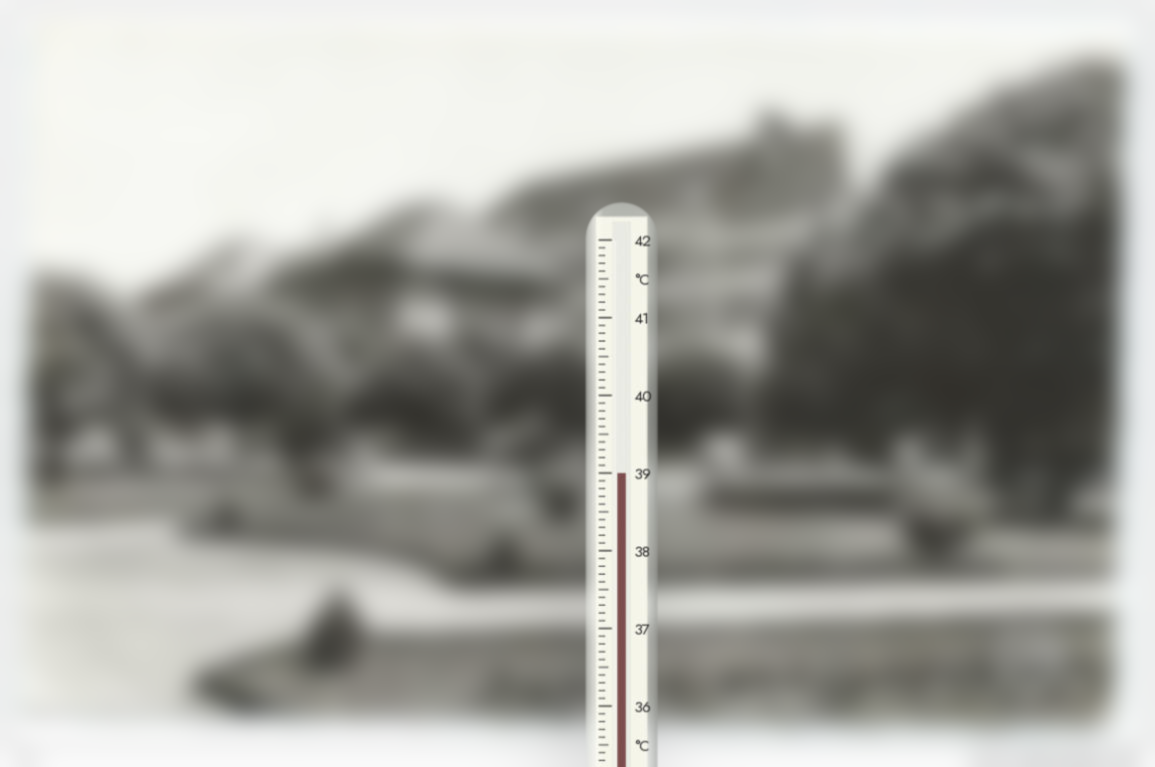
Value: 39 °C
